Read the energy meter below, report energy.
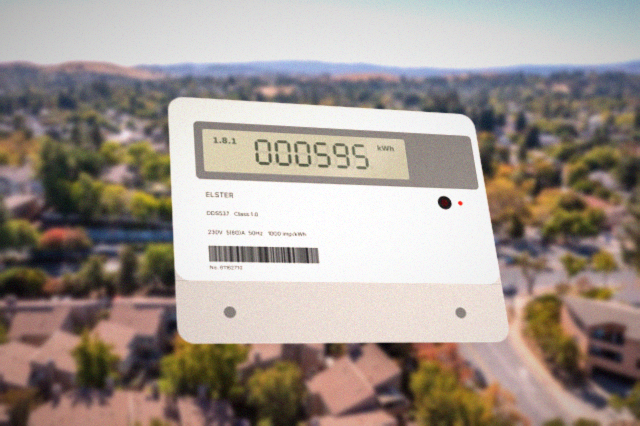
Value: 595 kWh
